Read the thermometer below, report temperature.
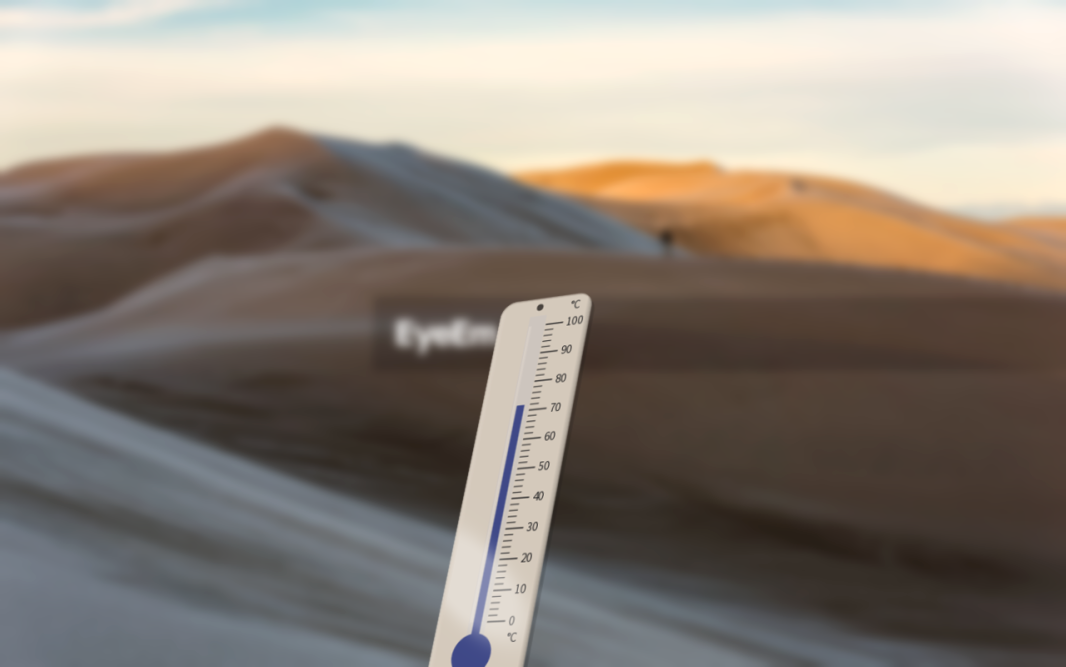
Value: 72 °C
